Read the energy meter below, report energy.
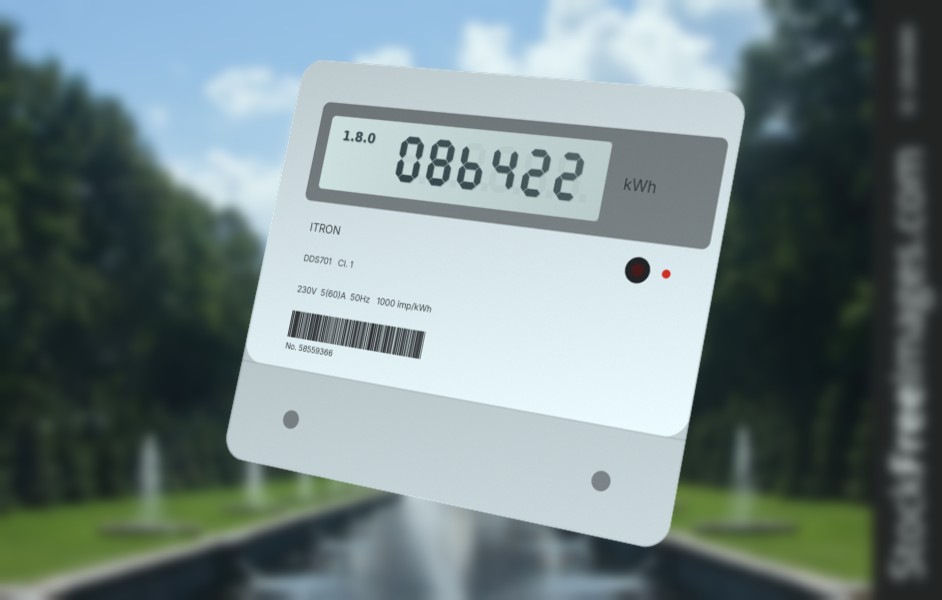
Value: 86422 kWh
